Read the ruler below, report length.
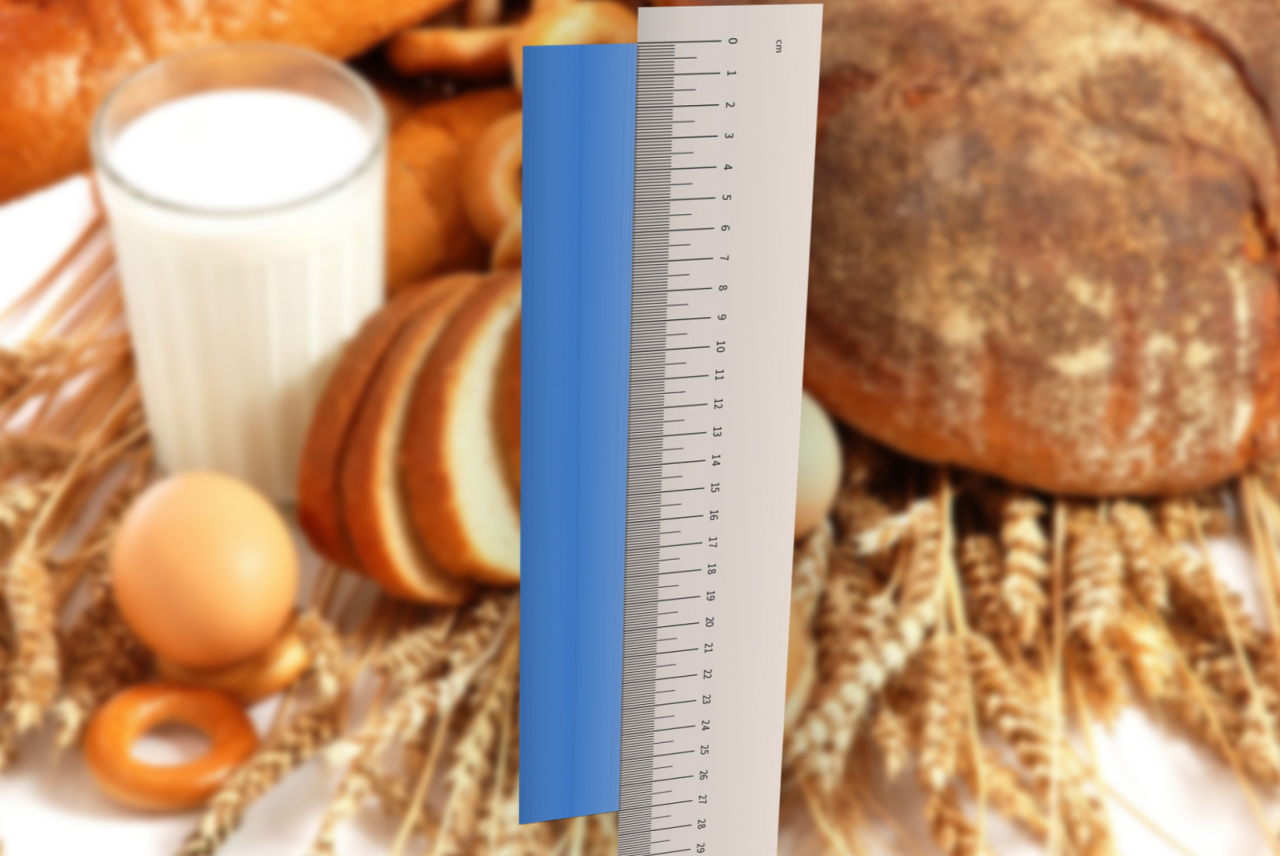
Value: 27 cm
